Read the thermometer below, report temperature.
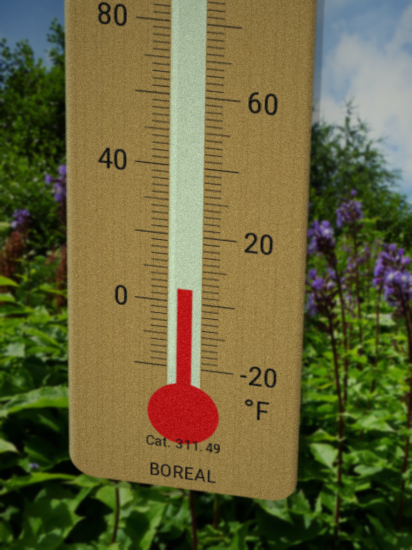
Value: 4 °F
